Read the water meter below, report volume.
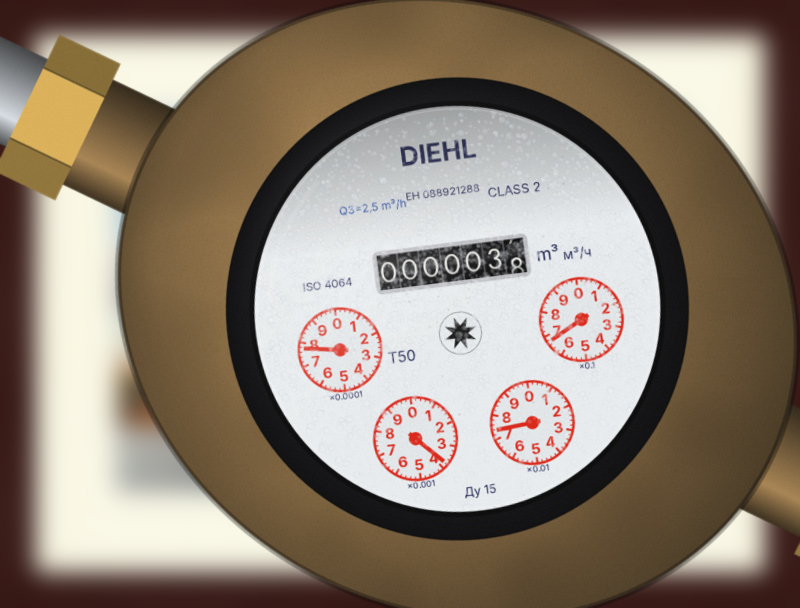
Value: 37.6737 m³
